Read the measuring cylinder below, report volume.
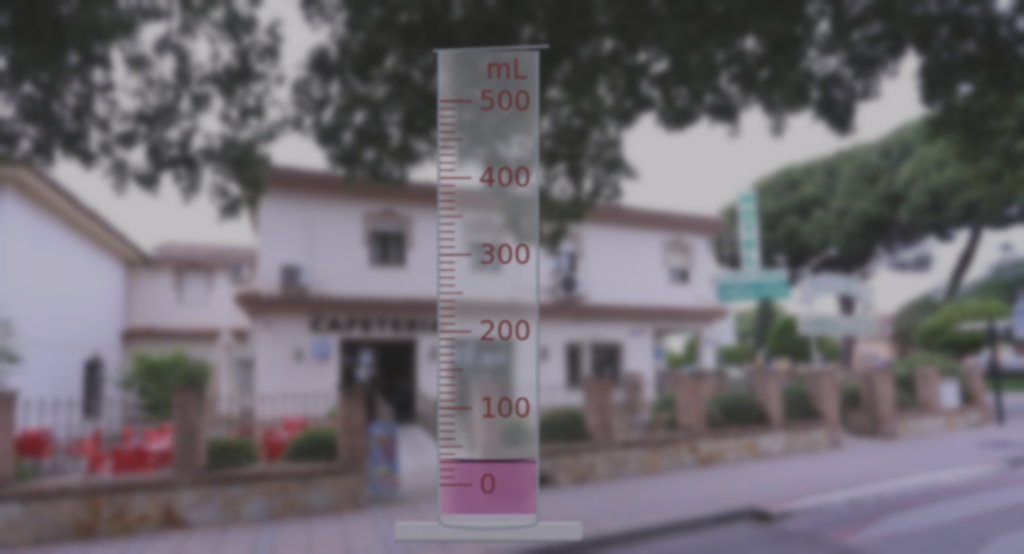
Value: 30 mL
